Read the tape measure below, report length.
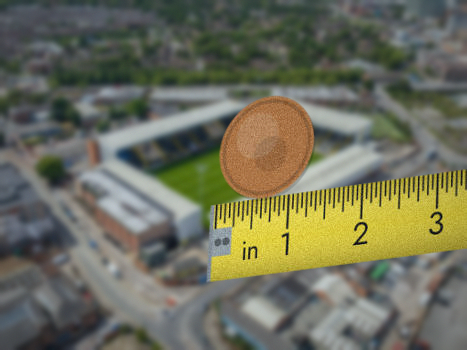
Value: 1.3125 in
